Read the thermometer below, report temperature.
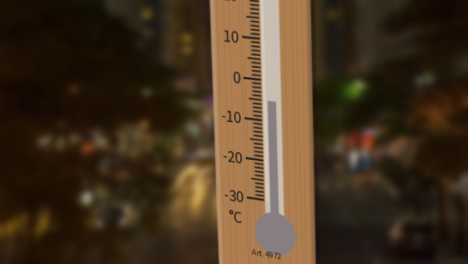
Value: -5 °C
